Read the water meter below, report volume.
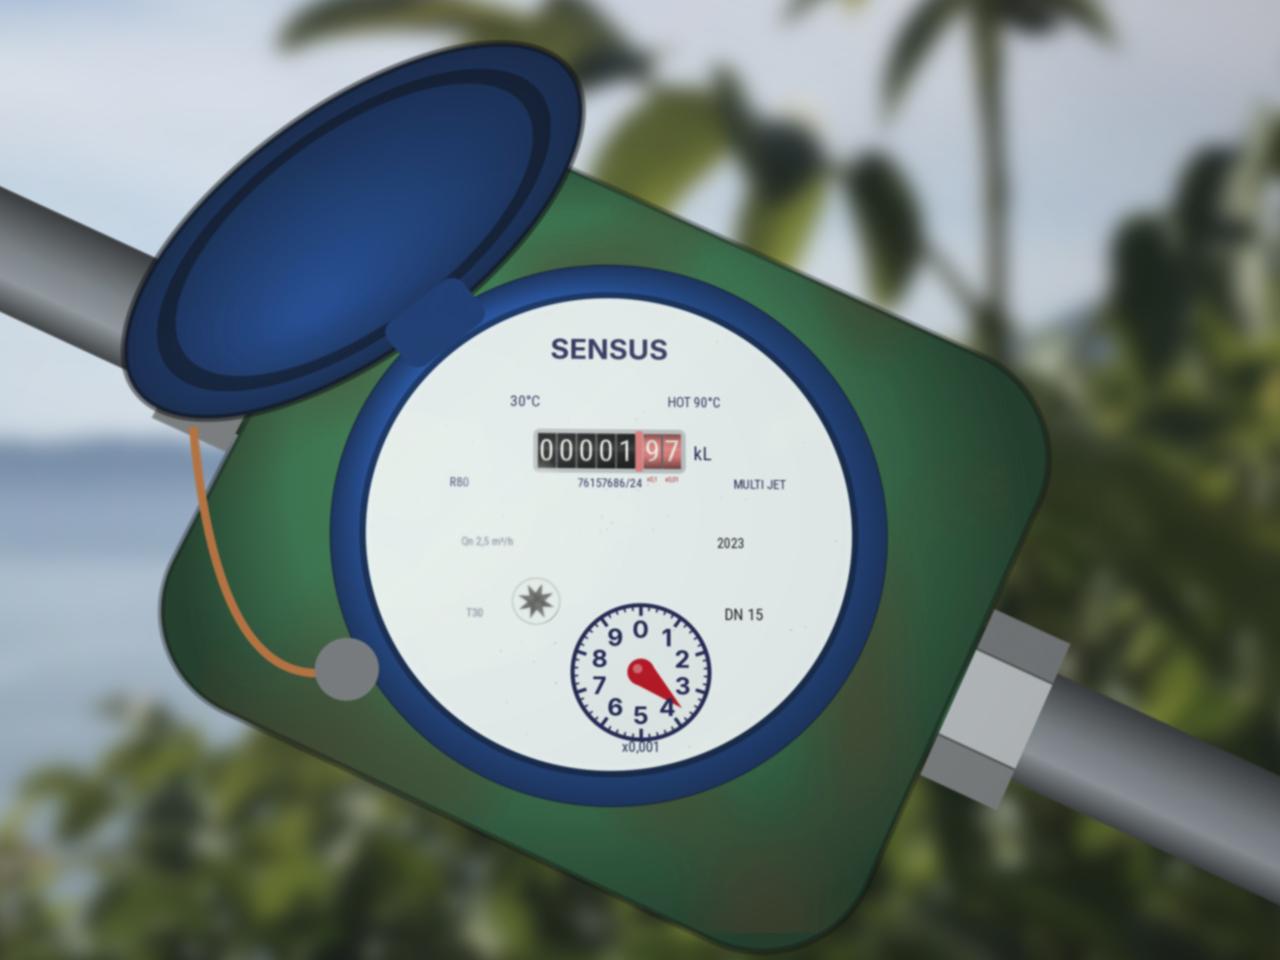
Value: 1.973 kL
